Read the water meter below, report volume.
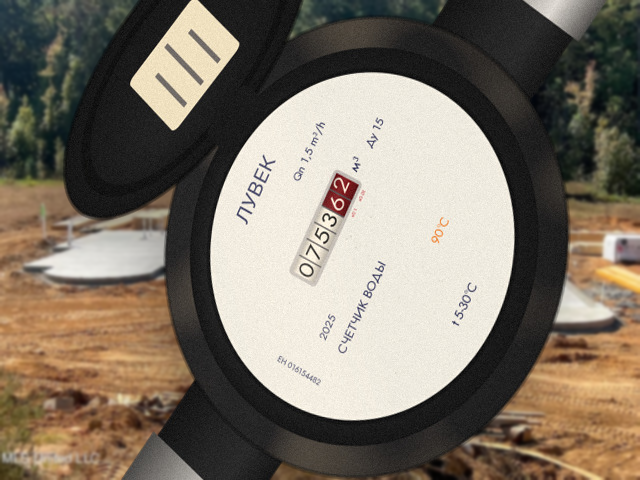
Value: 753.62 m³
